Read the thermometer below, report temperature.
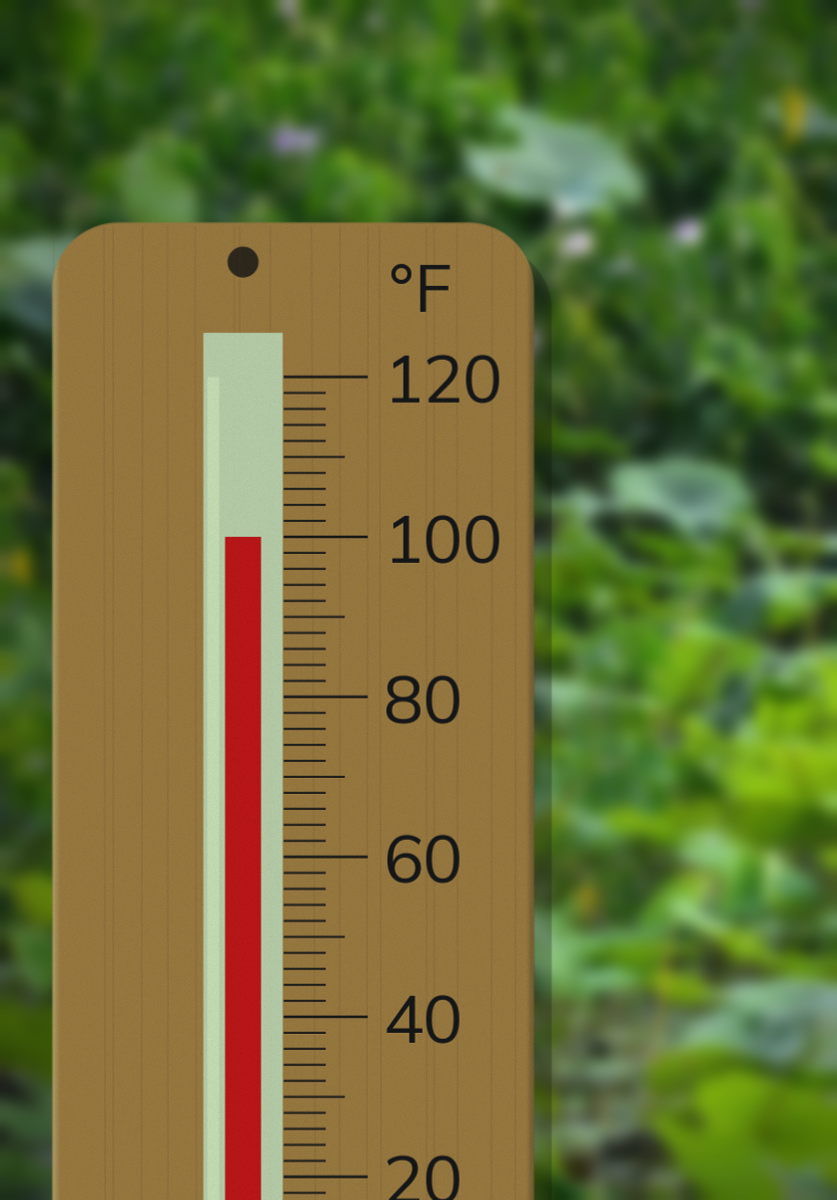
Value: 100 °F
